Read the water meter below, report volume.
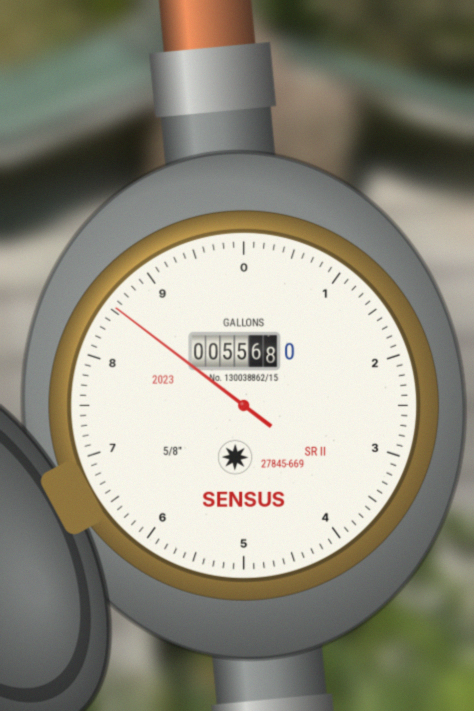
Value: 55678.5 gal
